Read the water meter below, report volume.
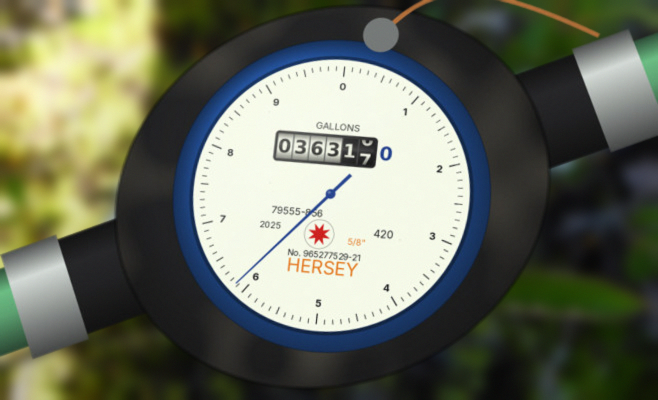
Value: 363166.1 gal
